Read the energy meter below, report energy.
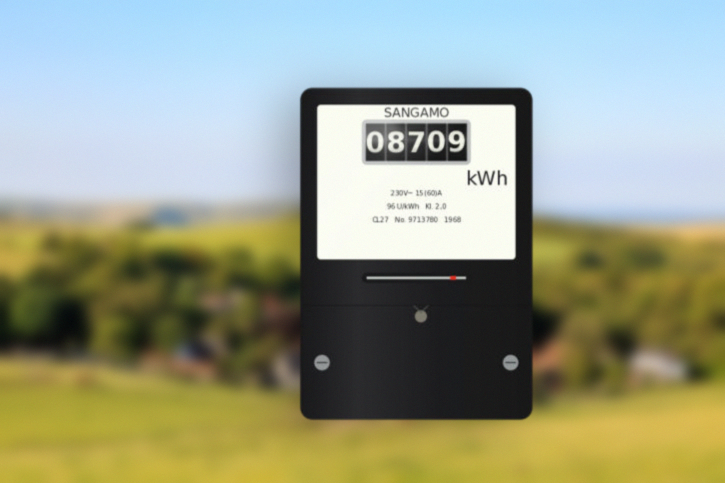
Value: 8709 kWh
